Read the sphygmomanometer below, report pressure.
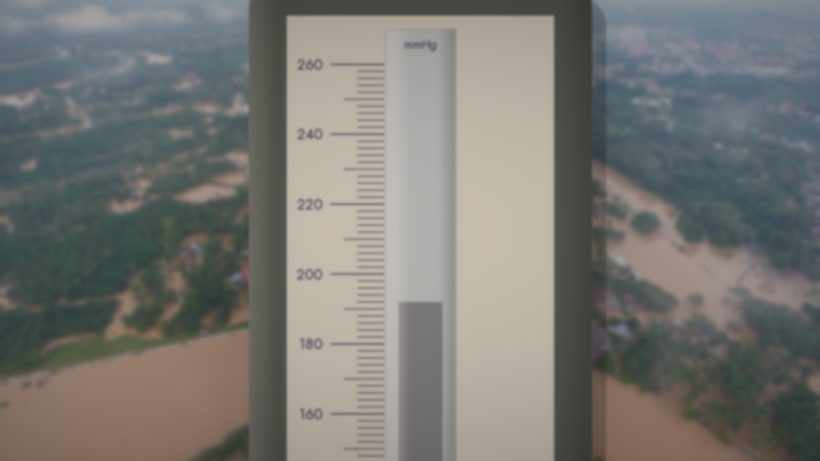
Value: 192 mmHg
